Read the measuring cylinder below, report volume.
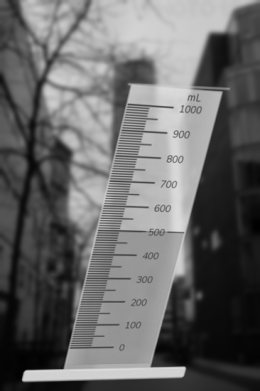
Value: 500 mL
